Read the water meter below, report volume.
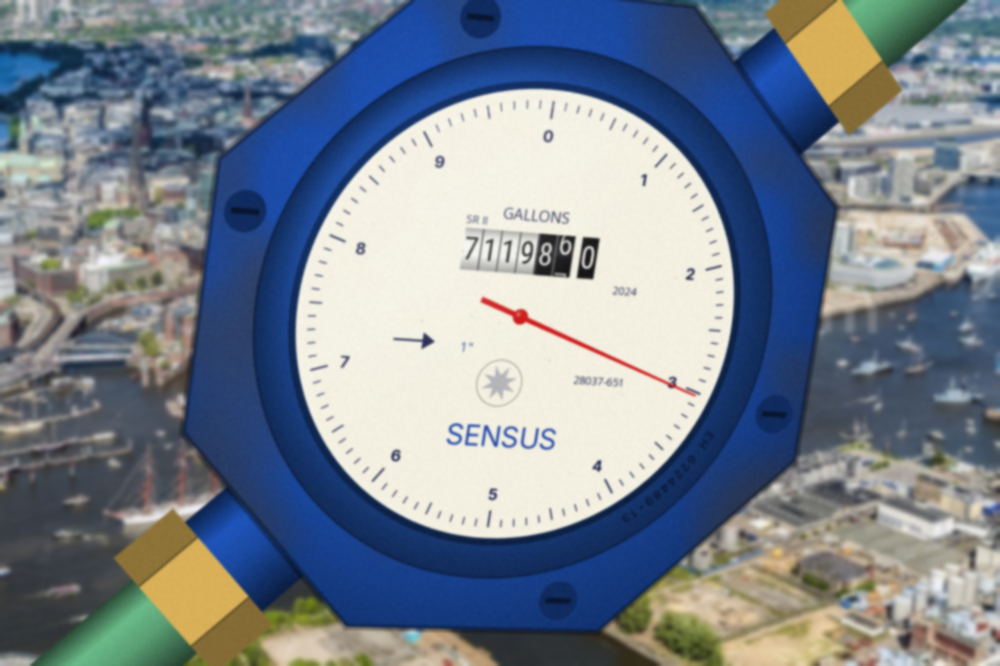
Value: 7119863.0 gal
